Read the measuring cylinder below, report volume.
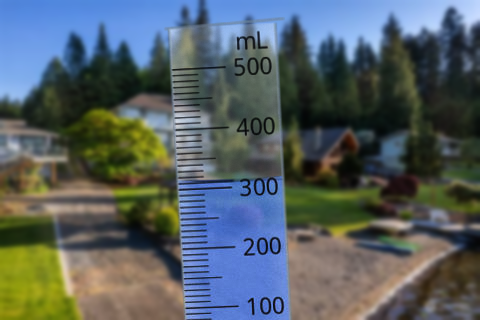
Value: 310 mL
